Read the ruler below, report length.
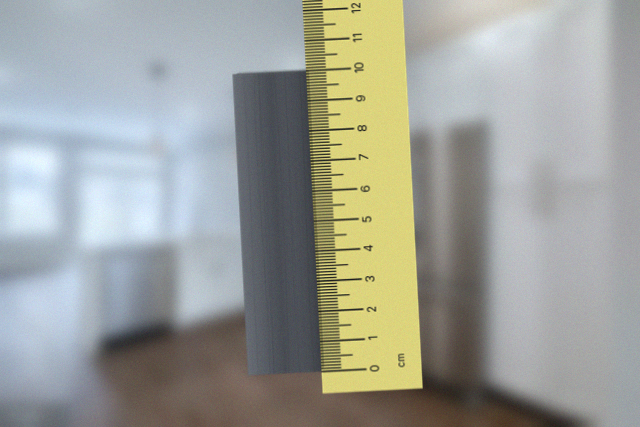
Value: 10 cm
